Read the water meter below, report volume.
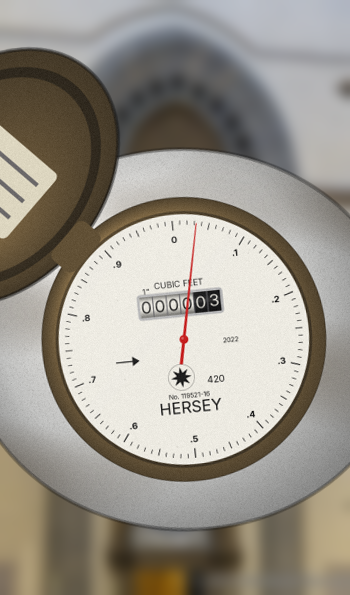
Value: 3.03 ft³
